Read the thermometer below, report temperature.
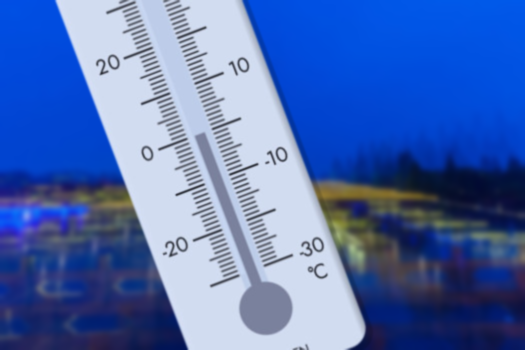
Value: 0 °C
